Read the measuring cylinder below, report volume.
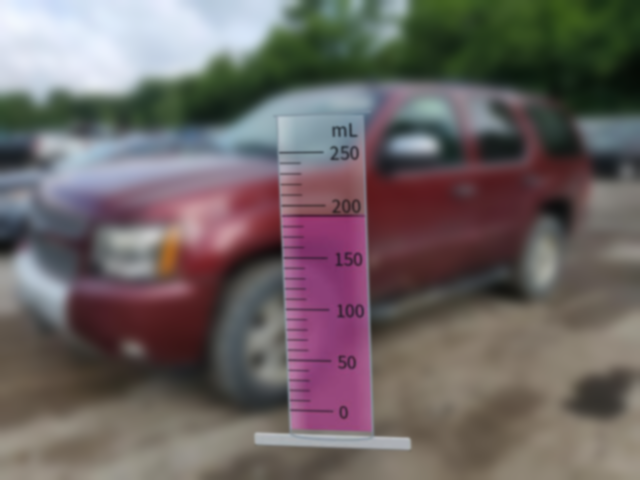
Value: 190 mL
